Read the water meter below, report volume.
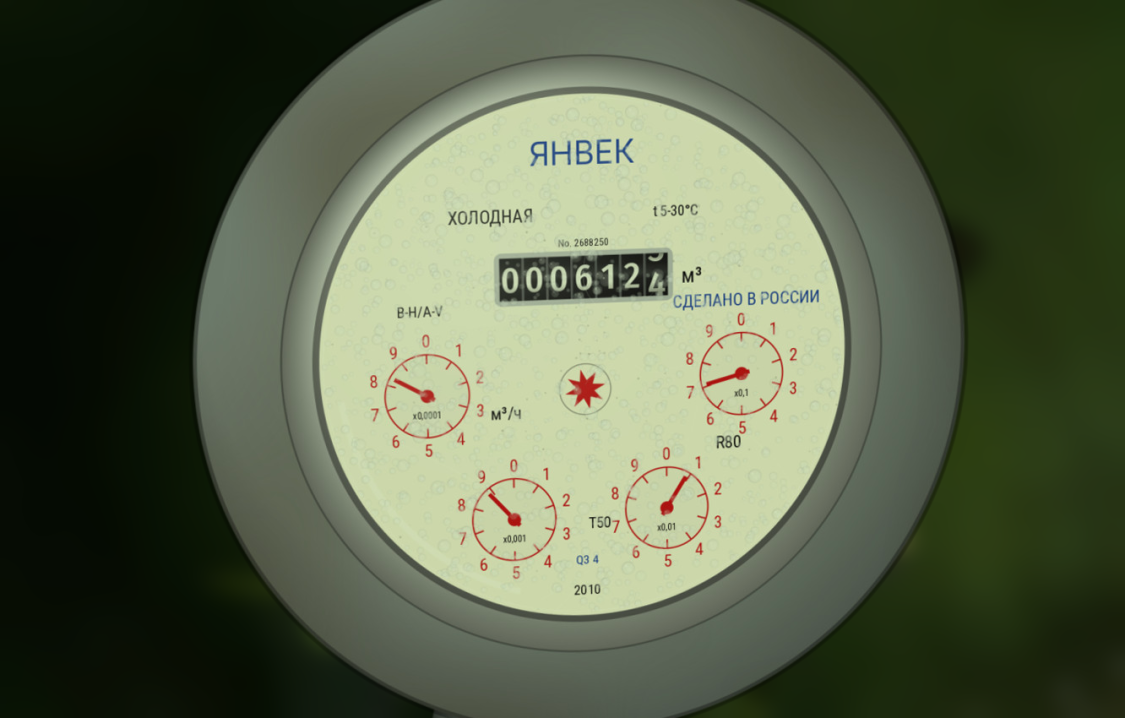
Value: 6123.7088 m³
